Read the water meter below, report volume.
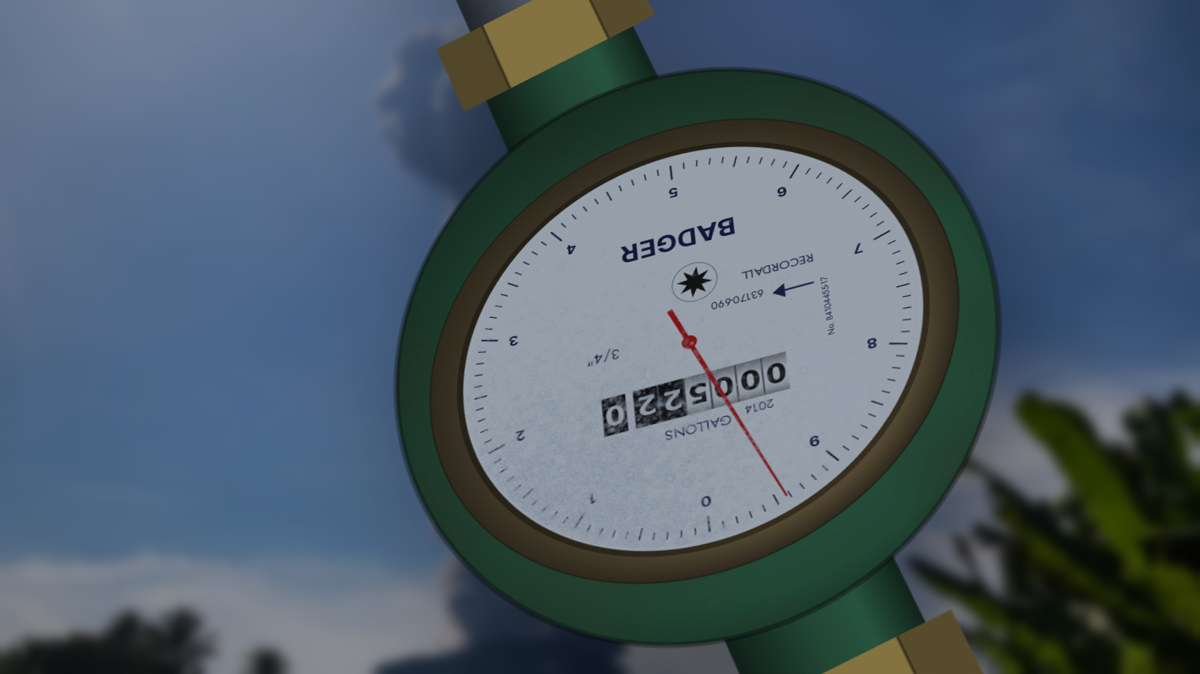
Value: 5219.4 gal
